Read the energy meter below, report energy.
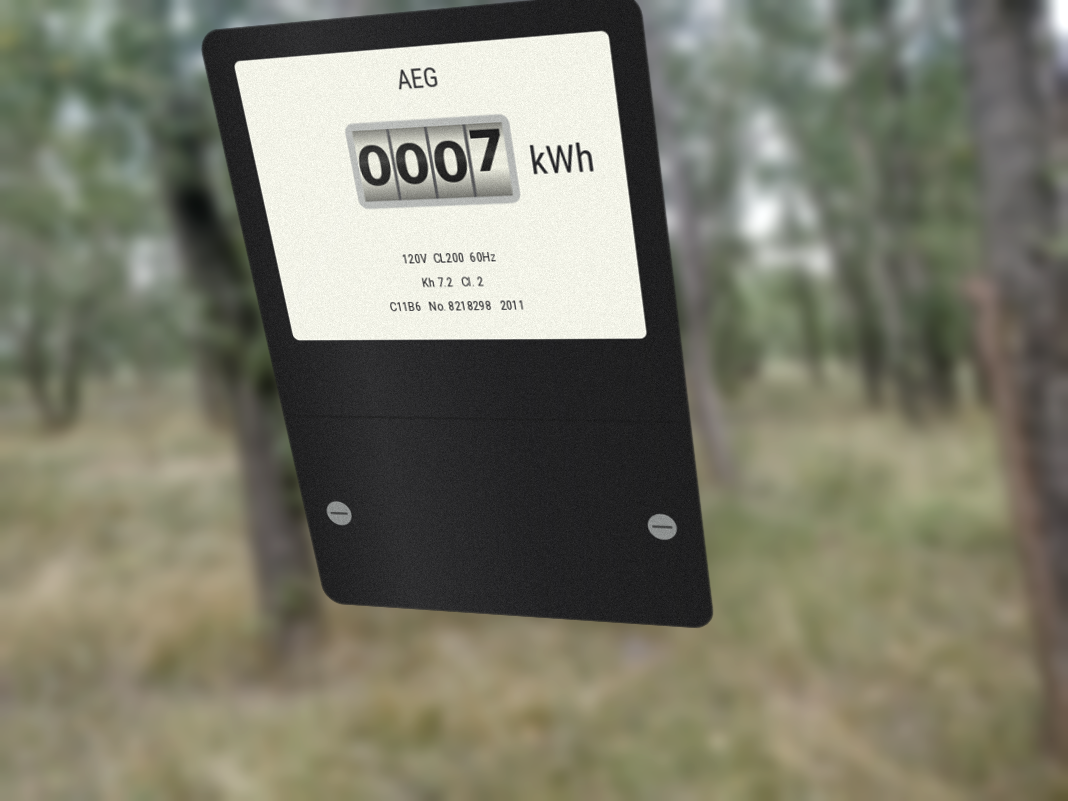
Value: 7 kWh
